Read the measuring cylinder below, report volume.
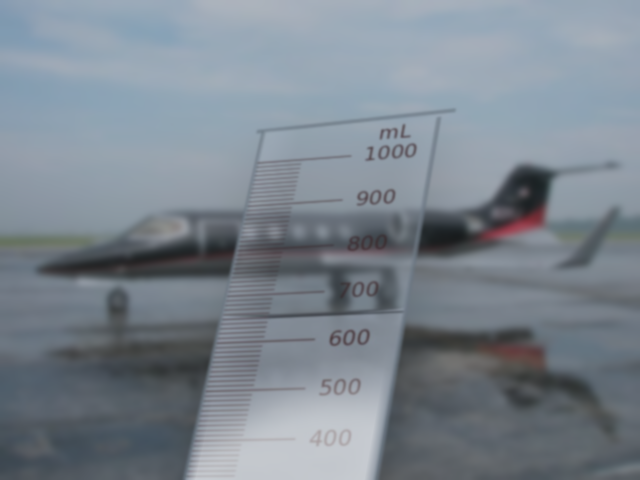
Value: 650 mL
